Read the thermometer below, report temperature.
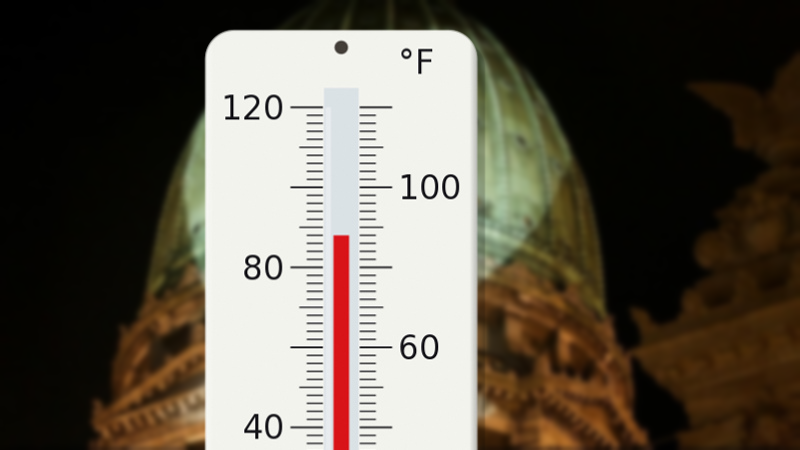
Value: 88 °F
